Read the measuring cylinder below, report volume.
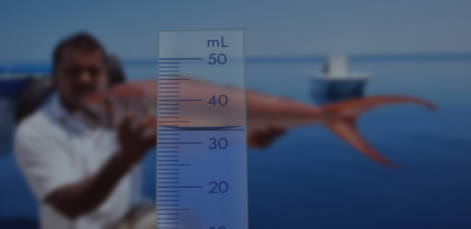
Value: 33 mL
